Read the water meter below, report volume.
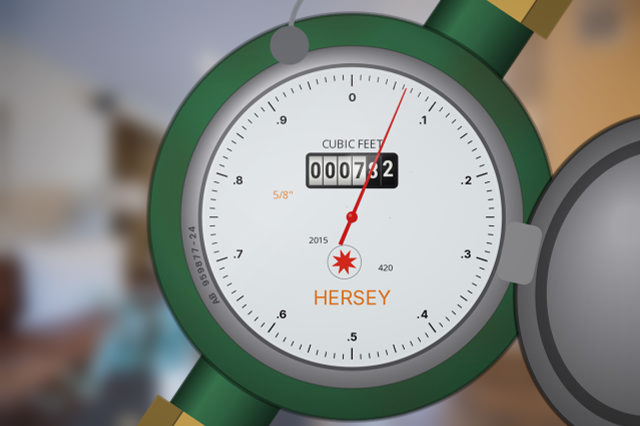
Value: 782.06 ft³
